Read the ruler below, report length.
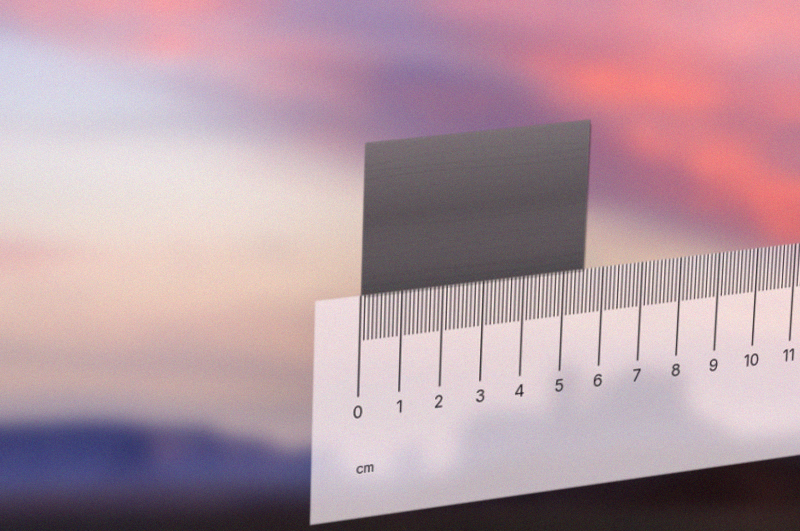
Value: 5.5 cm
